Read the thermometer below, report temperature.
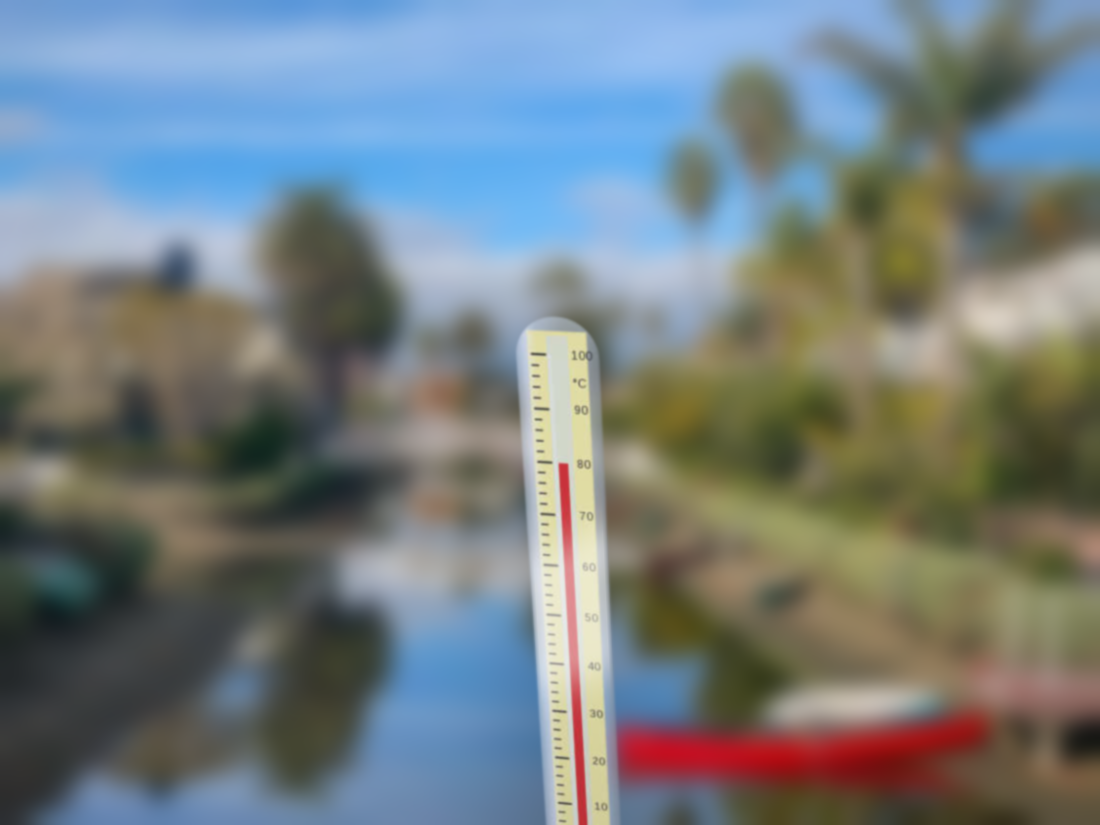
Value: 80 °C
